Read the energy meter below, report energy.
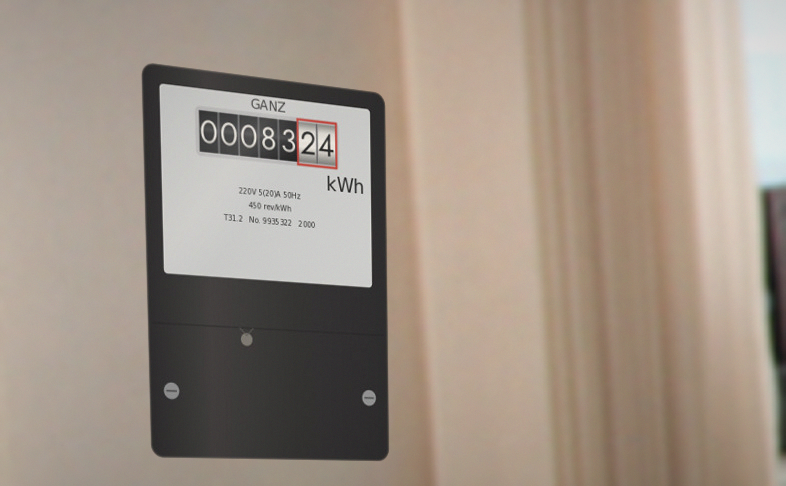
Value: 83.24 kWh
